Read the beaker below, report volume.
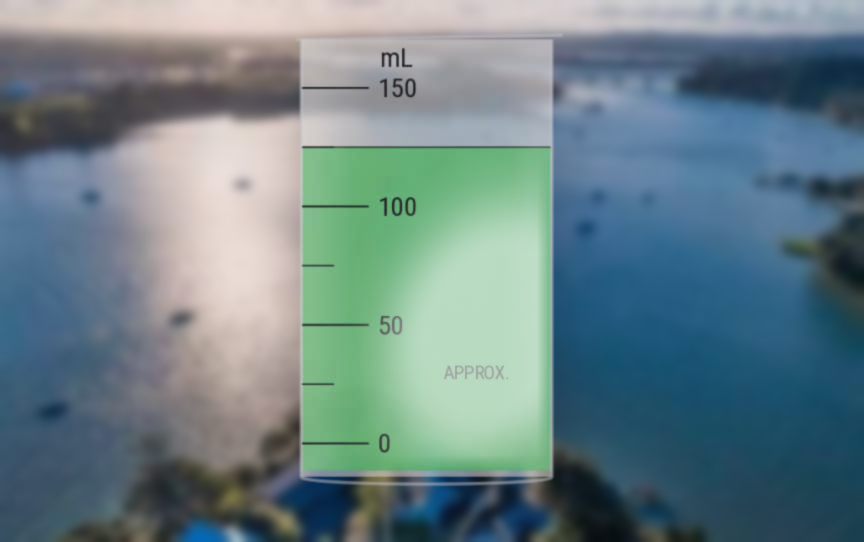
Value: 125 mL
